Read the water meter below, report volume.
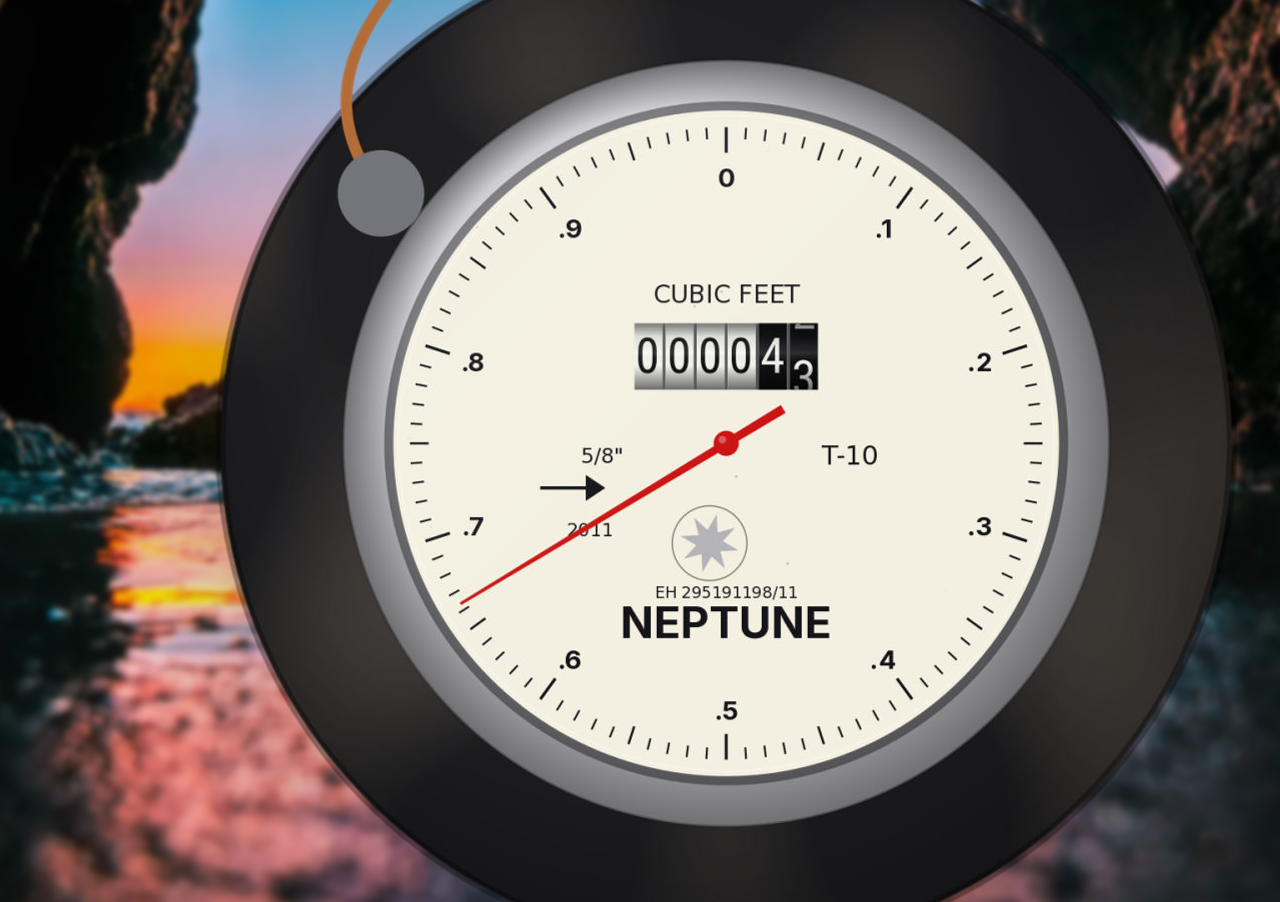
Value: 42.66 ft³
